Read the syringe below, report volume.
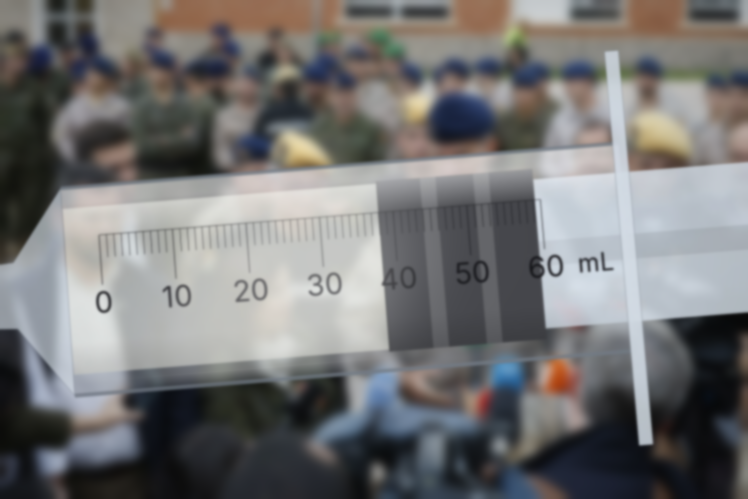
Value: 38 mL
